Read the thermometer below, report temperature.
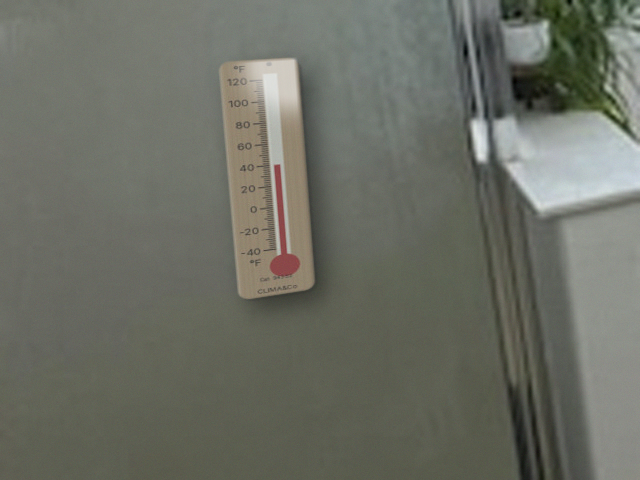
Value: 40 °F
